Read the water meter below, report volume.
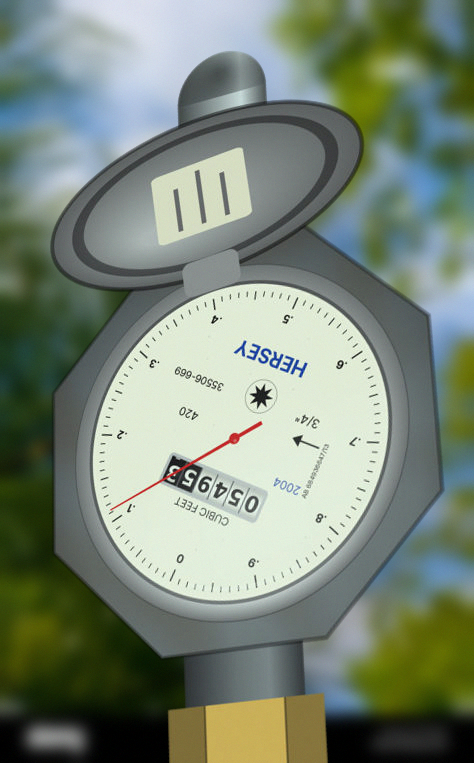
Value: 54953.11 ft³
